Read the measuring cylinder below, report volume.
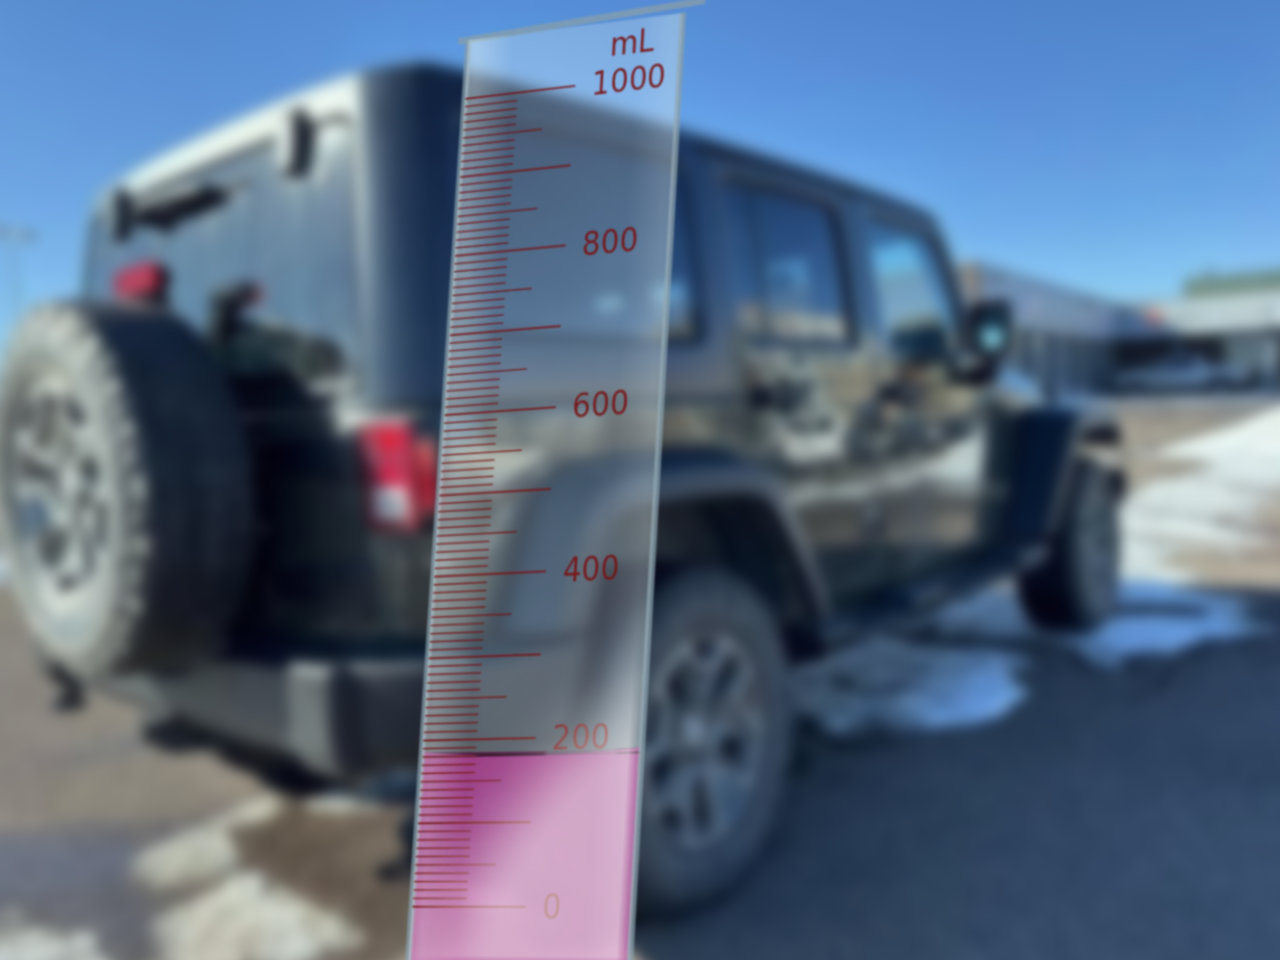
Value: 180 mL
